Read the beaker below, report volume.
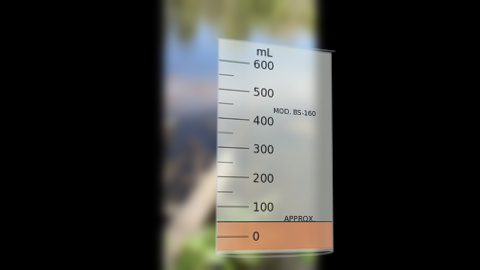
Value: 50 mL
